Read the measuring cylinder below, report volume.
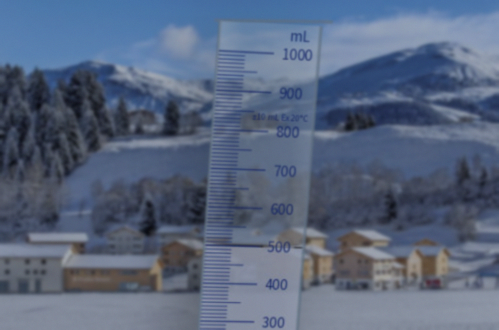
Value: 500 mL
